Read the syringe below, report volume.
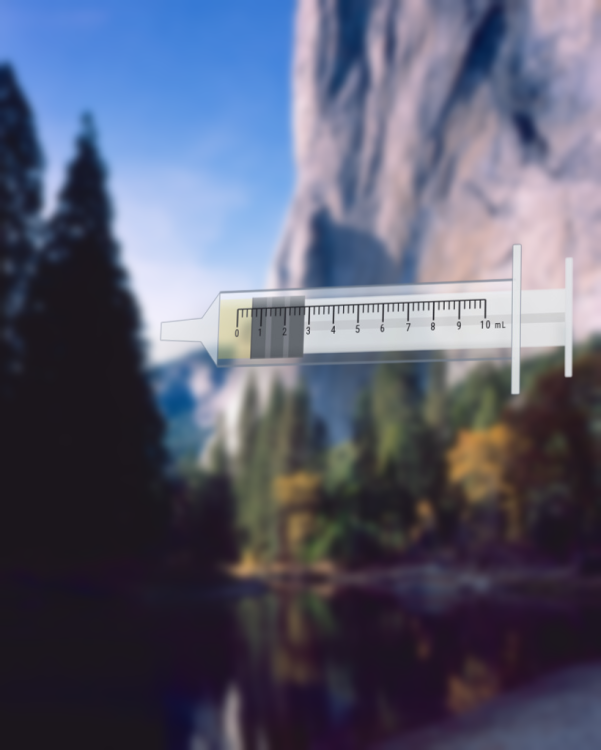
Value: 0.6 mL
